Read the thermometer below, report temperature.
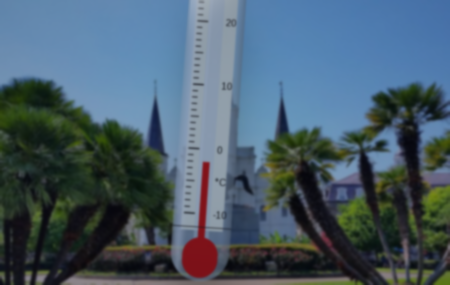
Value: -2 °C
